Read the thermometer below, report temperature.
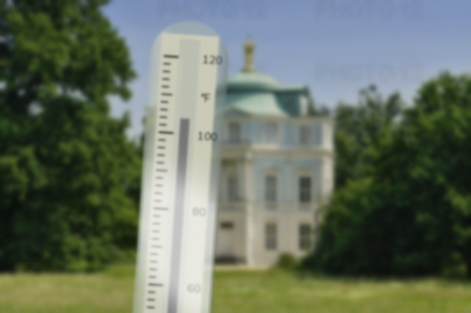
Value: 104 °F
